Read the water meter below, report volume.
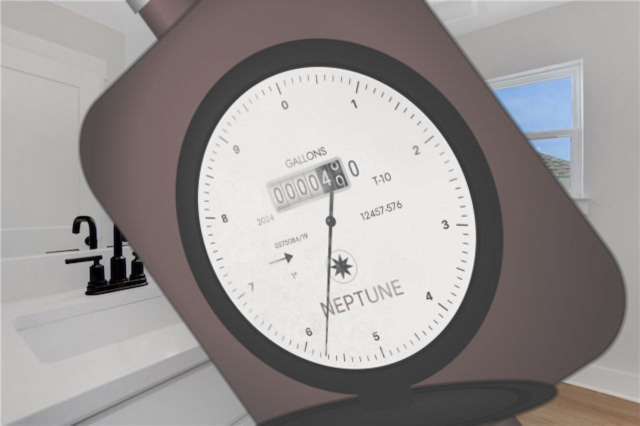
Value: 485.7 gal
